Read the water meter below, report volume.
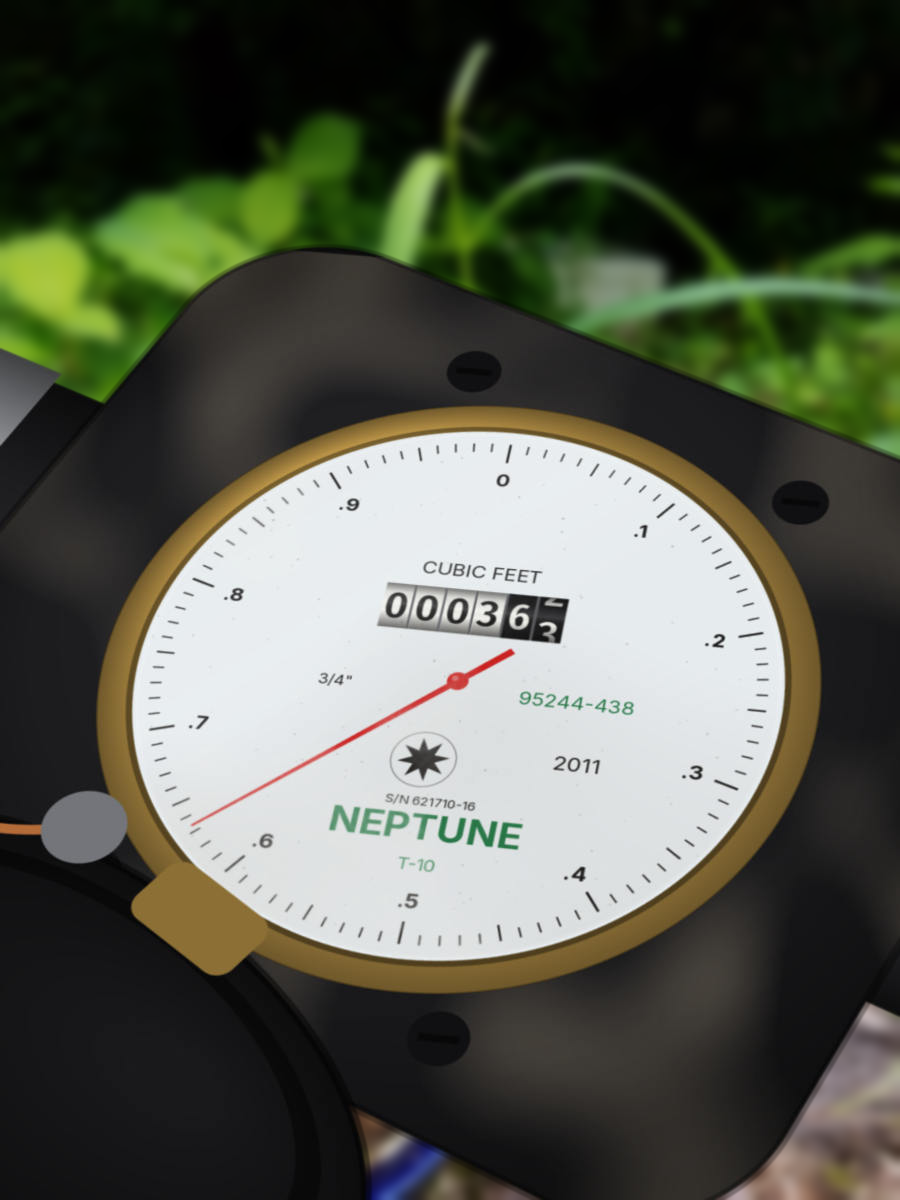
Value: 362.63 ft³
